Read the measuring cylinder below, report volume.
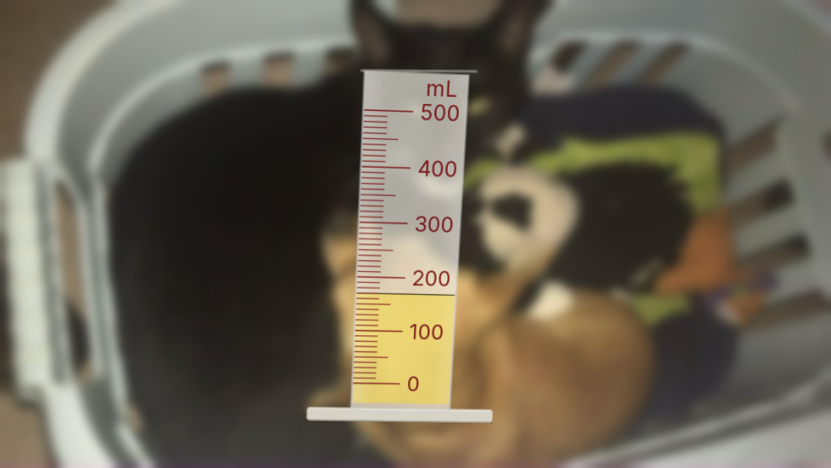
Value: 170 mL
